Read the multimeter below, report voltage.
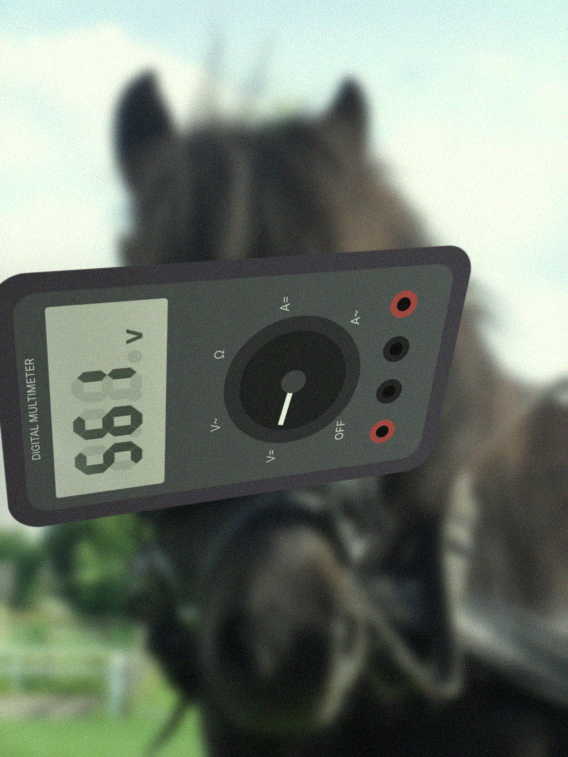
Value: 561 V
